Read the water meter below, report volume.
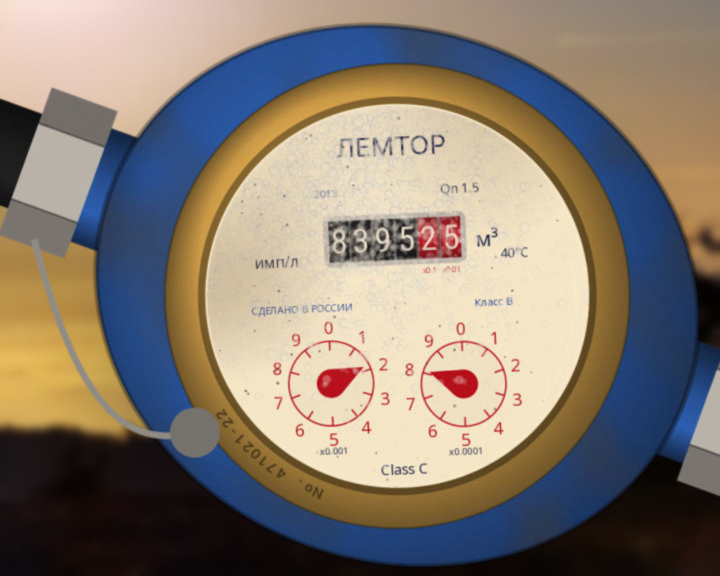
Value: 8395.2518 m³
